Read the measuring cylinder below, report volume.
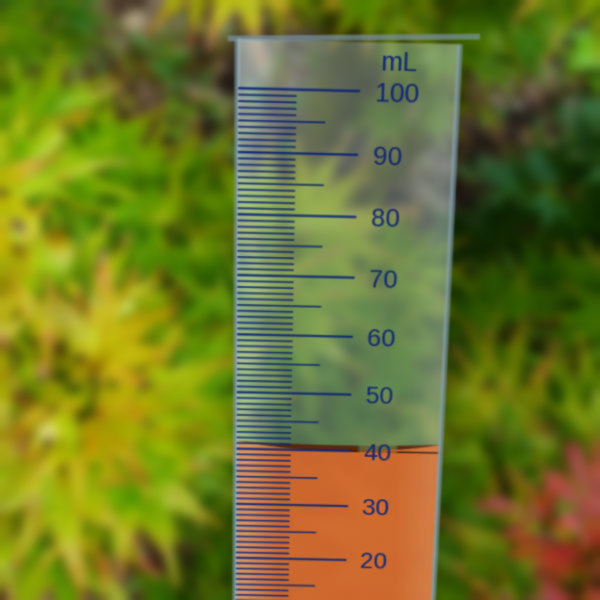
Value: 40 mL
